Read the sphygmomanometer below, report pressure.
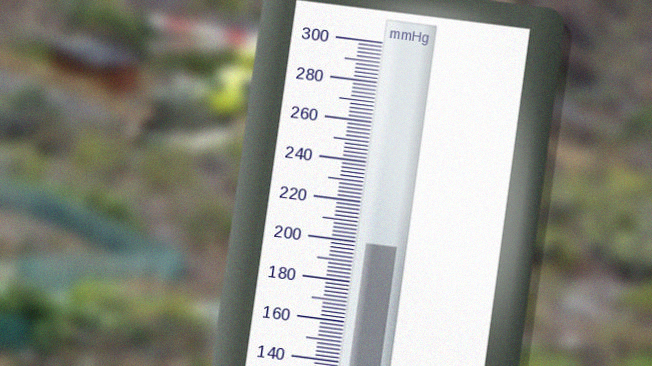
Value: 200 mmHg
